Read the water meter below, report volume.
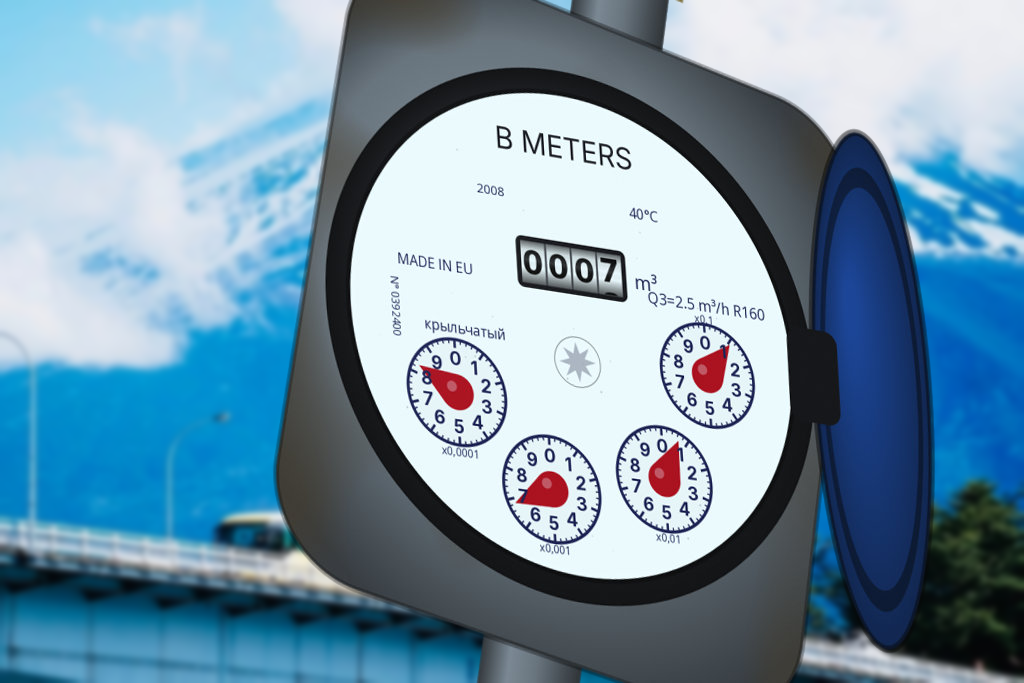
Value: 7.1068 m³
